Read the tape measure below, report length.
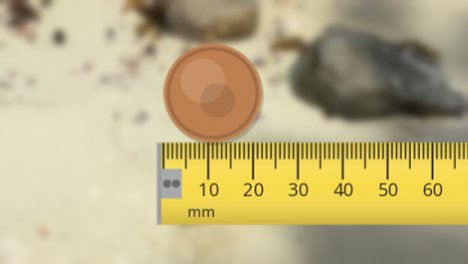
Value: 22 mm
